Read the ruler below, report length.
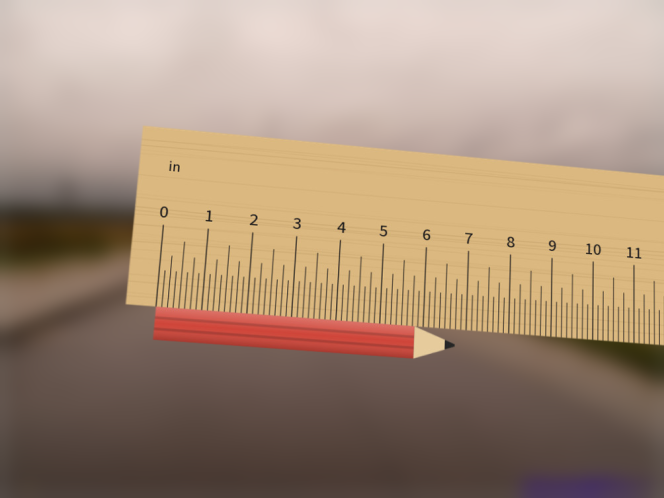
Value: 6.75 in
